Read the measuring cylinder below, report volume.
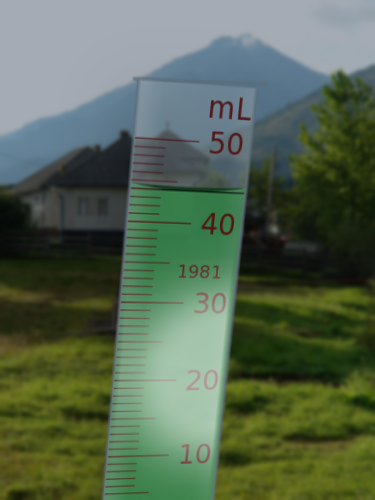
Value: 44 mL
